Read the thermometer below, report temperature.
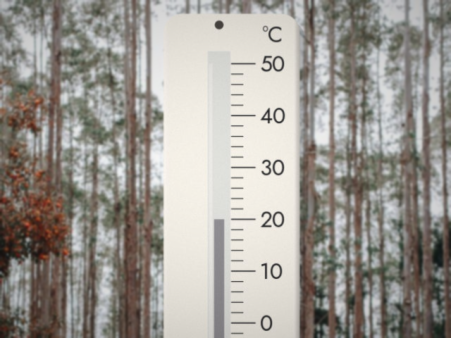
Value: 20 °C
